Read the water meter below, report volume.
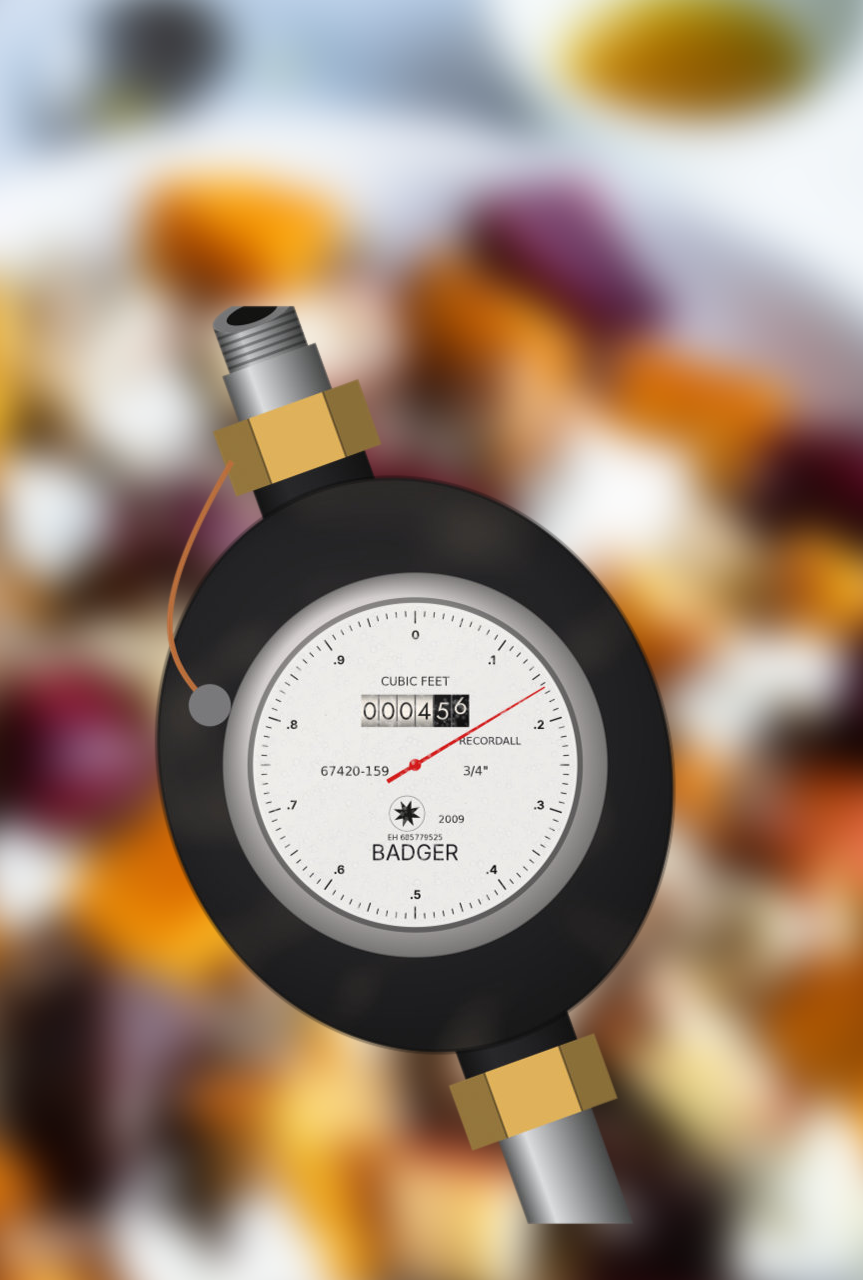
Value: 456.16 ft³
